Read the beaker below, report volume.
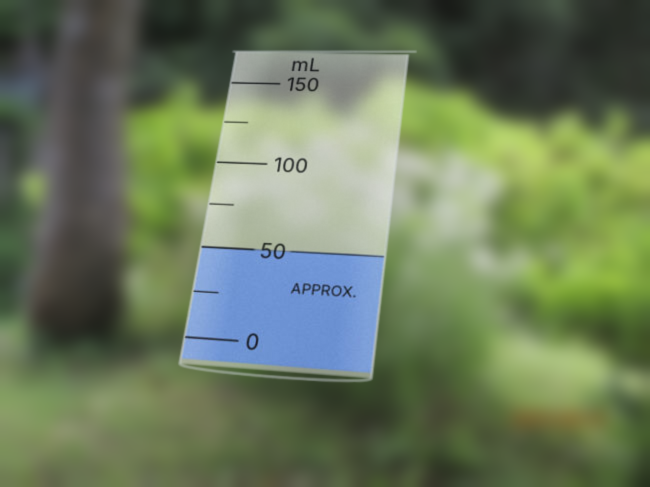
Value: 50 mL
